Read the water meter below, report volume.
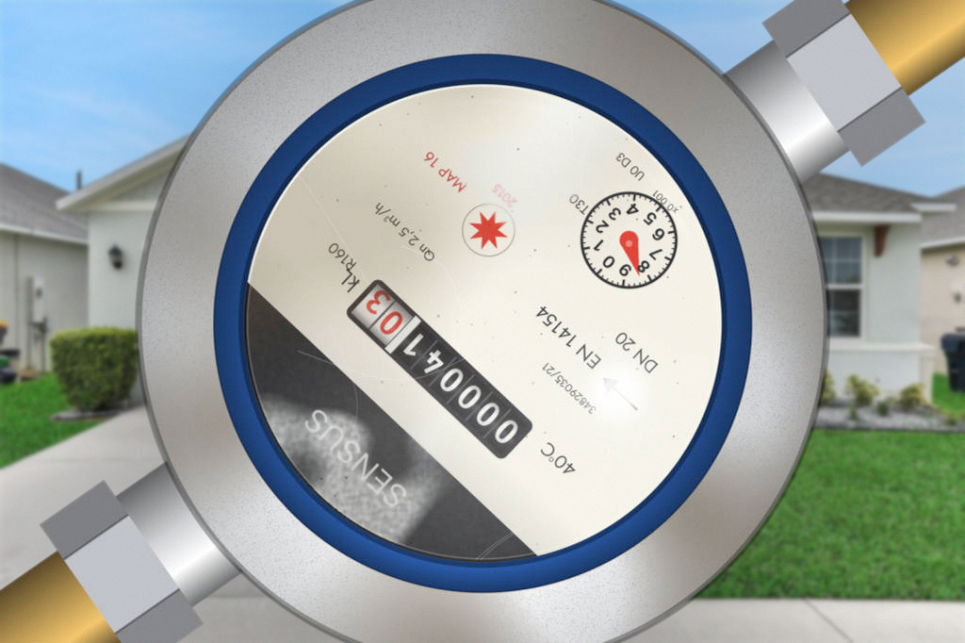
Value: 41.028 kL
